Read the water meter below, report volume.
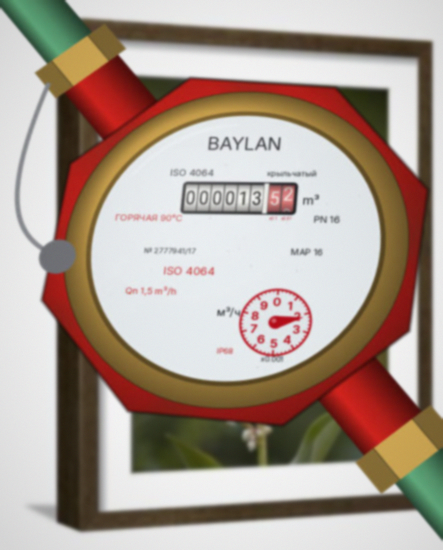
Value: 13.522 m³
